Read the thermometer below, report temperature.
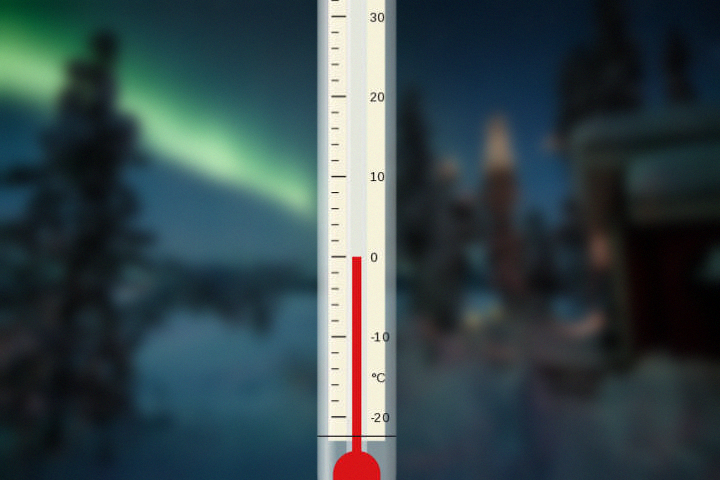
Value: 0 °C
